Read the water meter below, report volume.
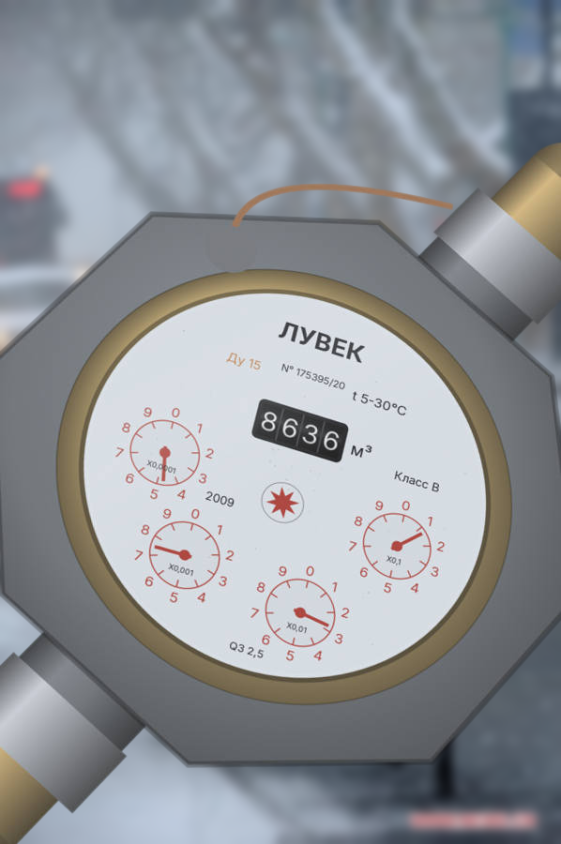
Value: 8636.1274 m³
